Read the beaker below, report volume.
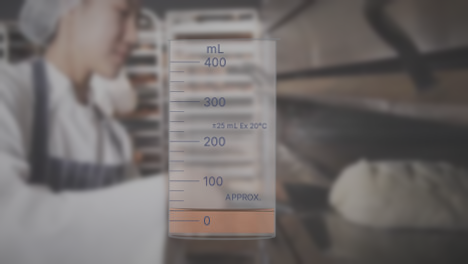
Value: 25 mL
